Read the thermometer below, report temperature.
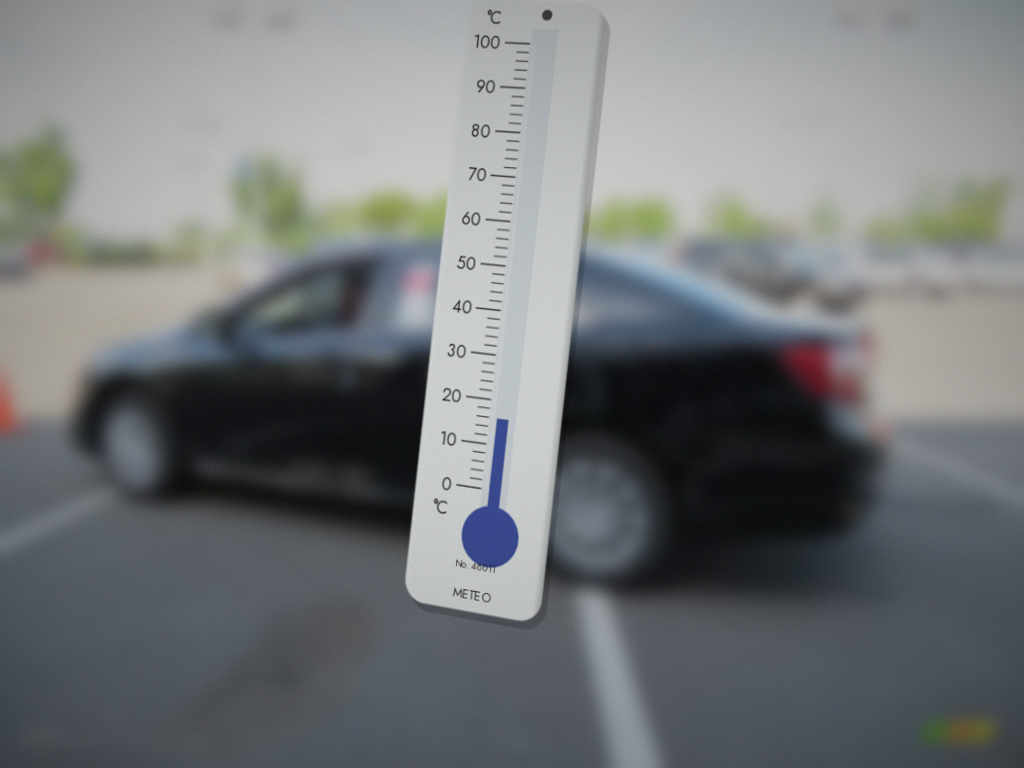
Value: 16 °C
